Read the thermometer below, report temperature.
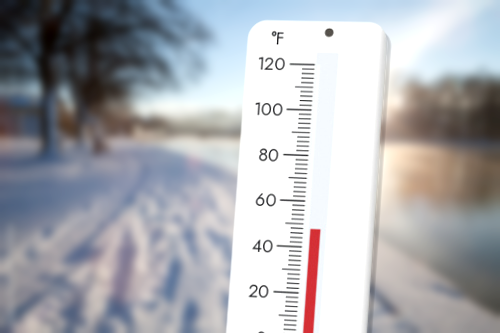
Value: 48 °F
